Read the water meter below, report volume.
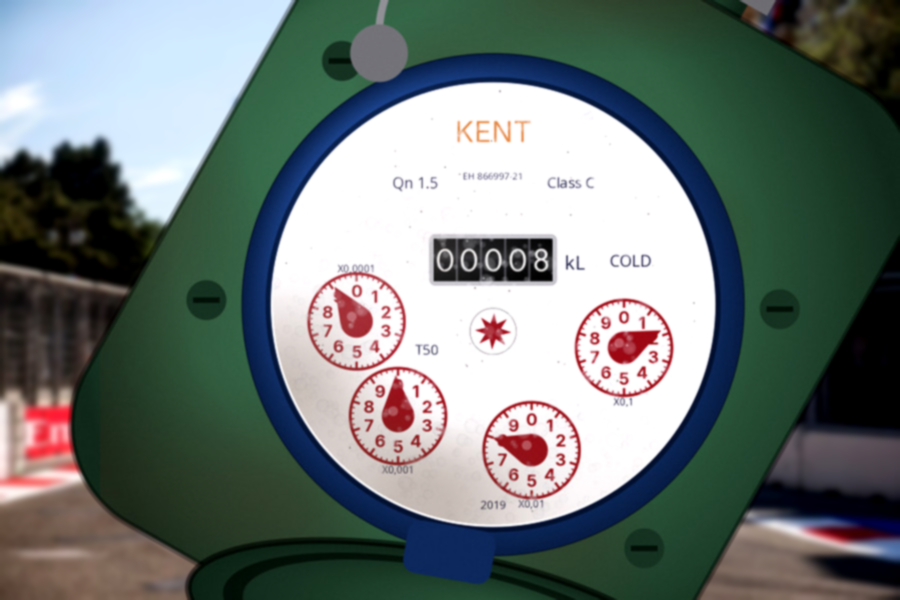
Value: 8.1799 kL
